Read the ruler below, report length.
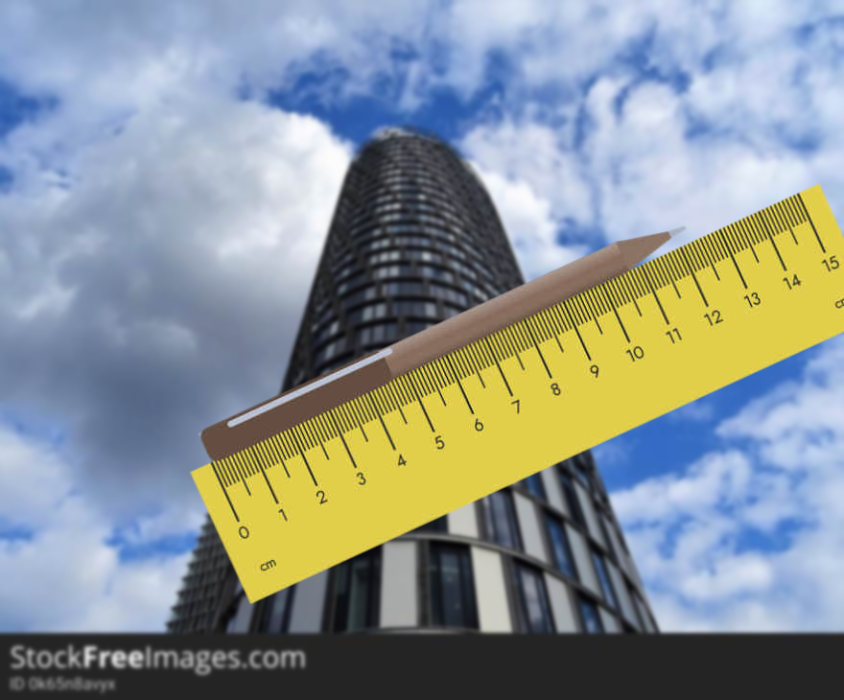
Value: 12.3 cm
